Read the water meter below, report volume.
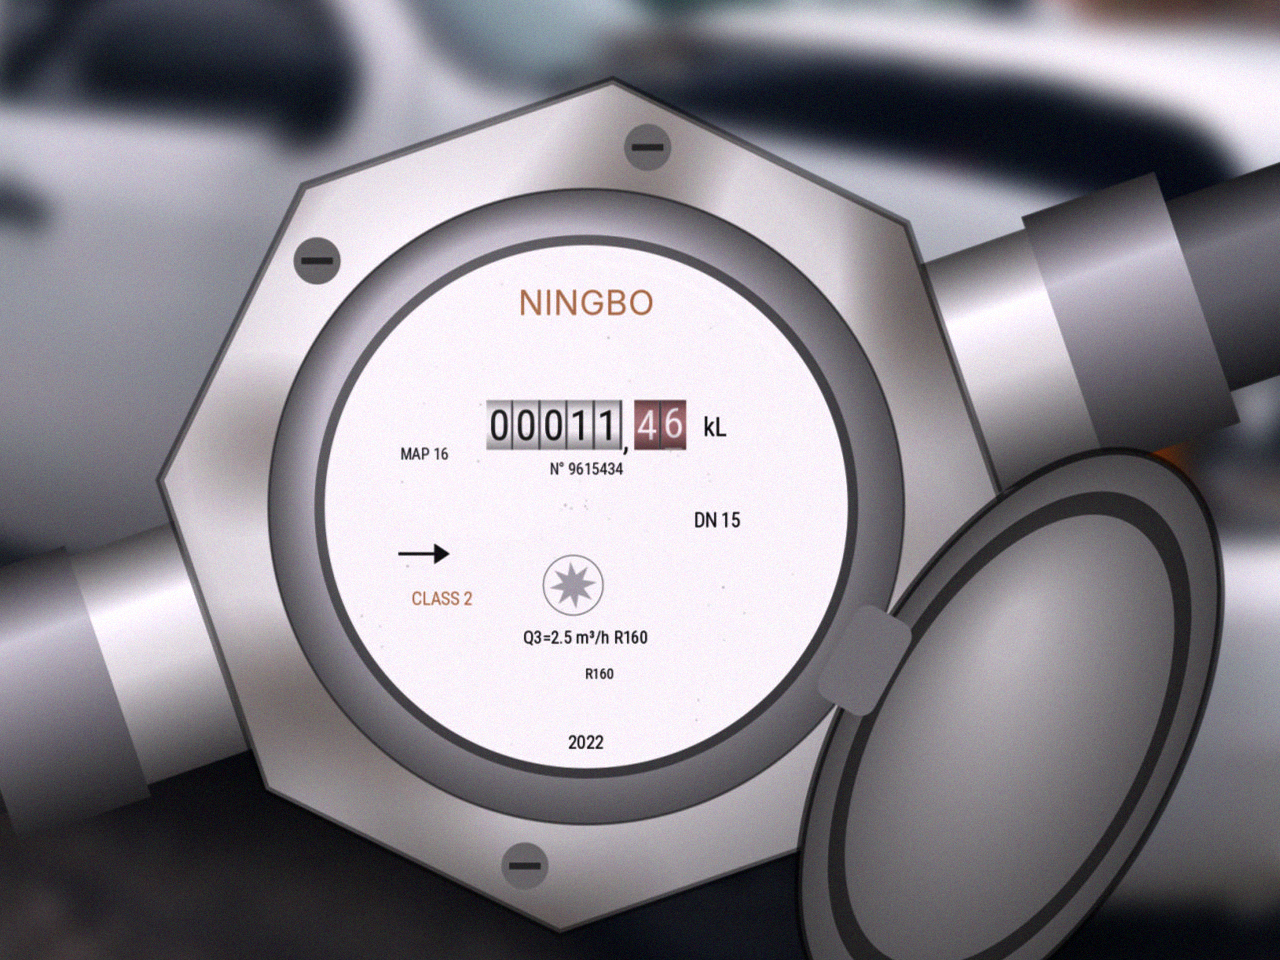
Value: 11.46 kL
